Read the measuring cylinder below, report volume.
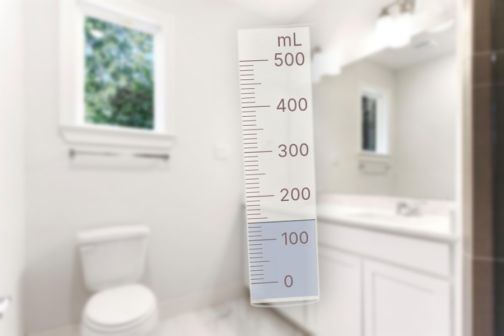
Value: 140 mL
